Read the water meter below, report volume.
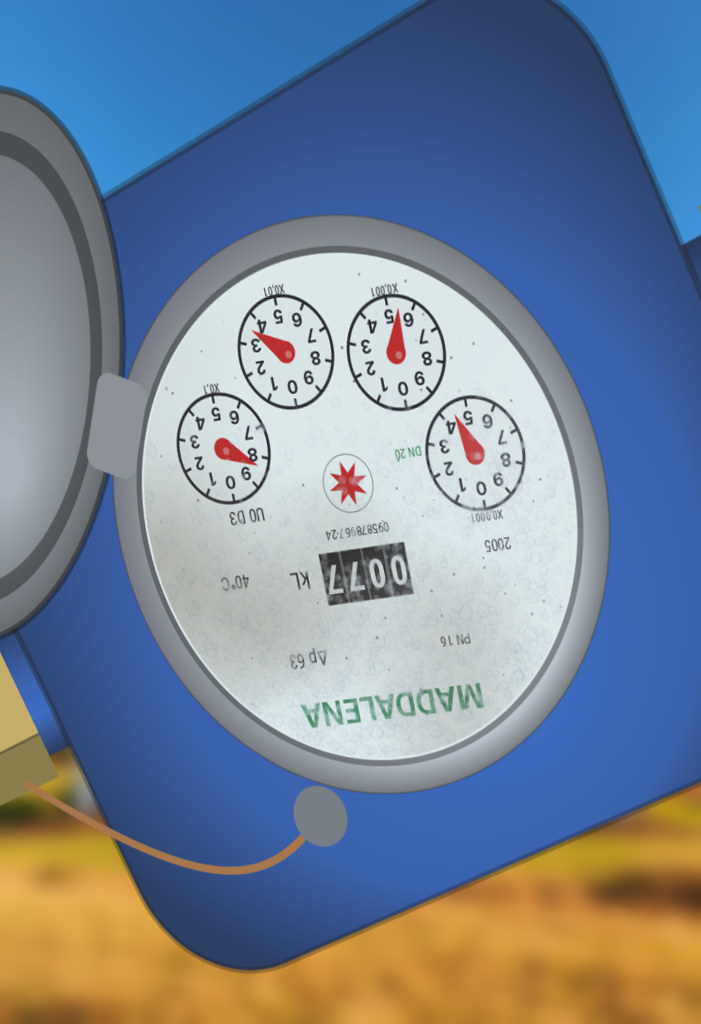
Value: 77.8354 kL
